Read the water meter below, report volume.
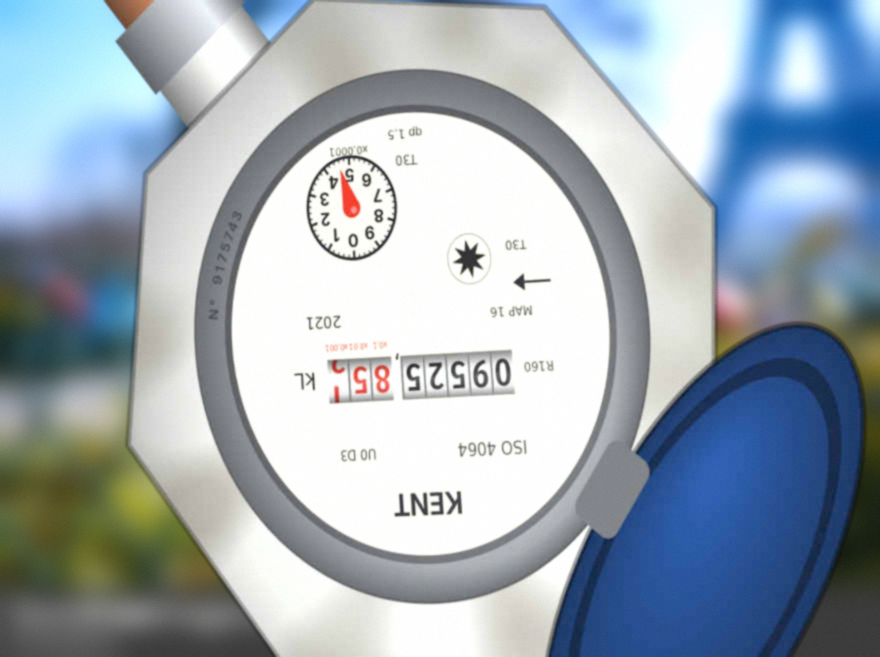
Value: 9525.8514 kL
